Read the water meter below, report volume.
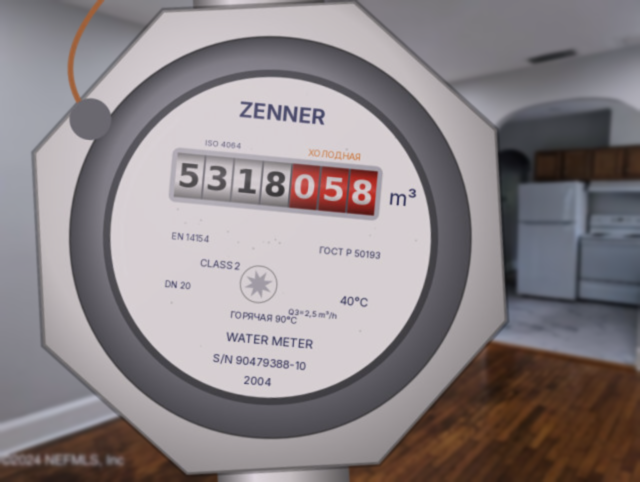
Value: 5318.058 m³
